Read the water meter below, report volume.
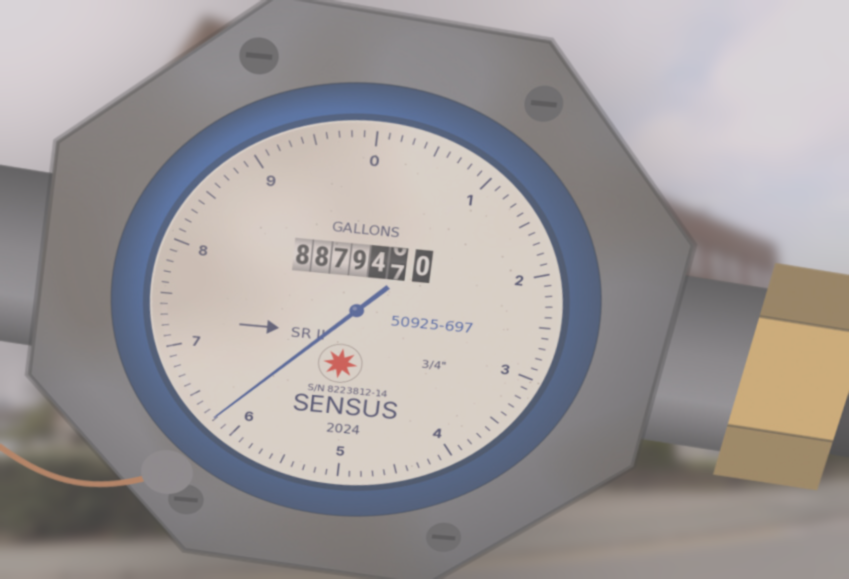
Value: 8879466.2 gal
